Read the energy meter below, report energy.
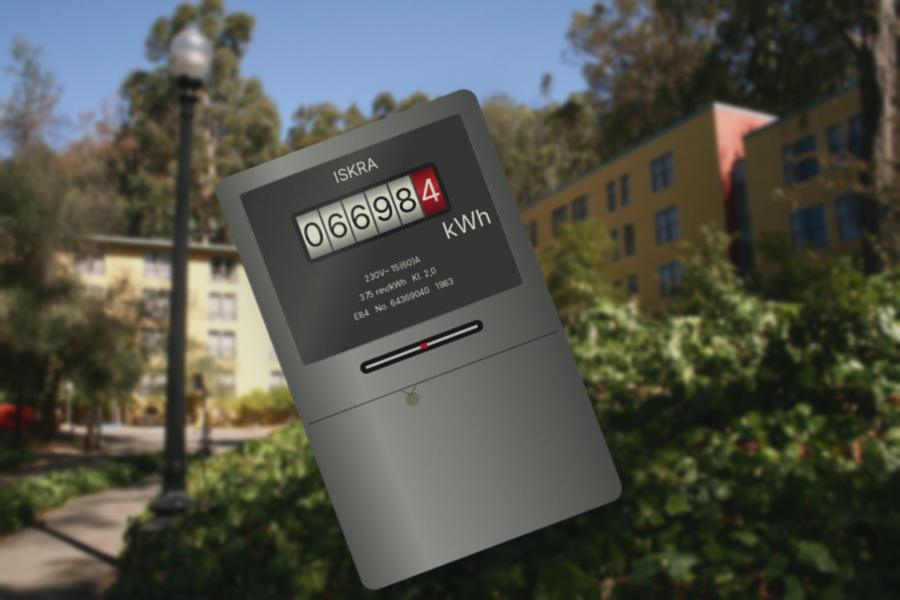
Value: 6698.4 kWh
